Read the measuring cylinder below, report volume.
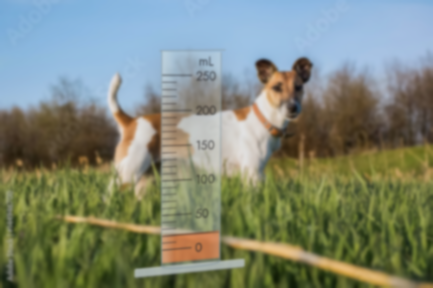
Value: 20 mL
